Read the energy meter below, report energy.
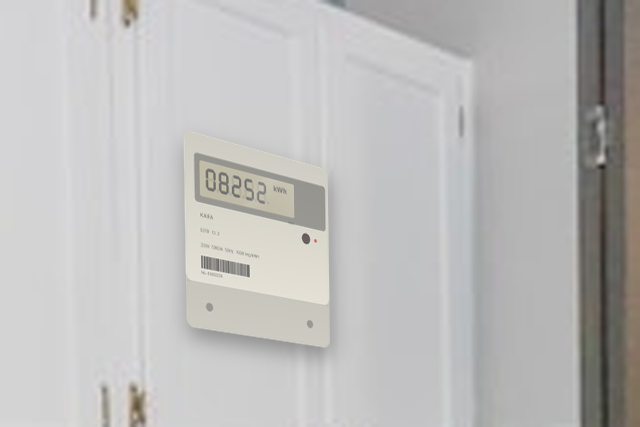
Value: 8252 kWh
